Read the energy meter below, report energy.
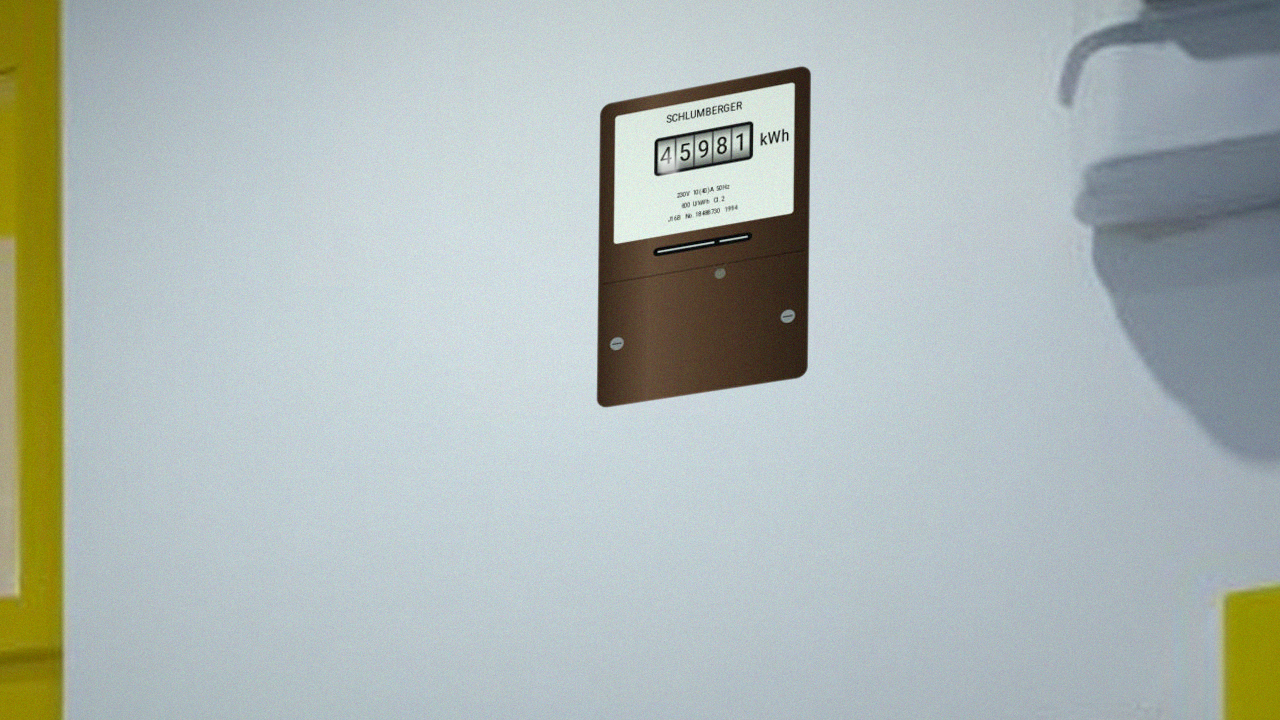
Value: 45981 kWh
